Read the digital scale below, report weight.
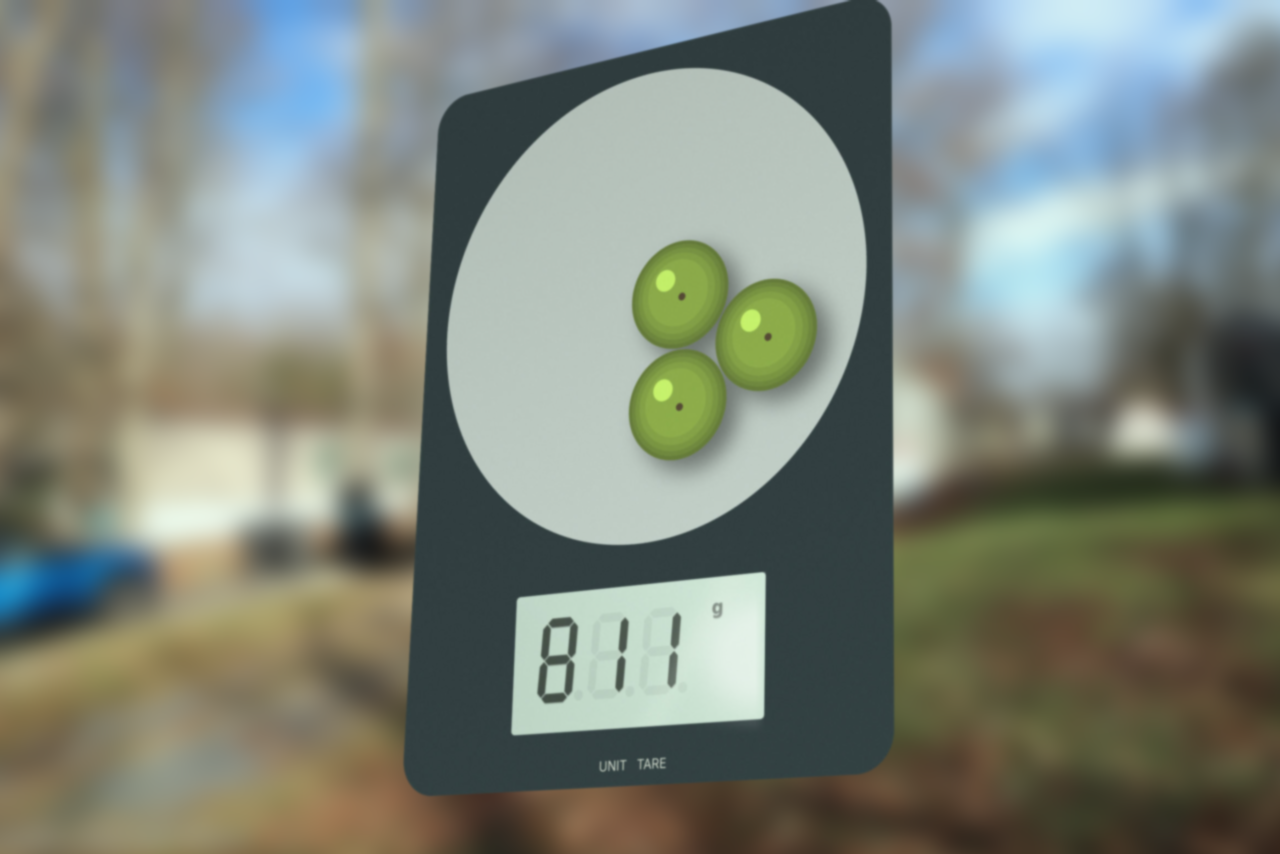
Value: 811 g
